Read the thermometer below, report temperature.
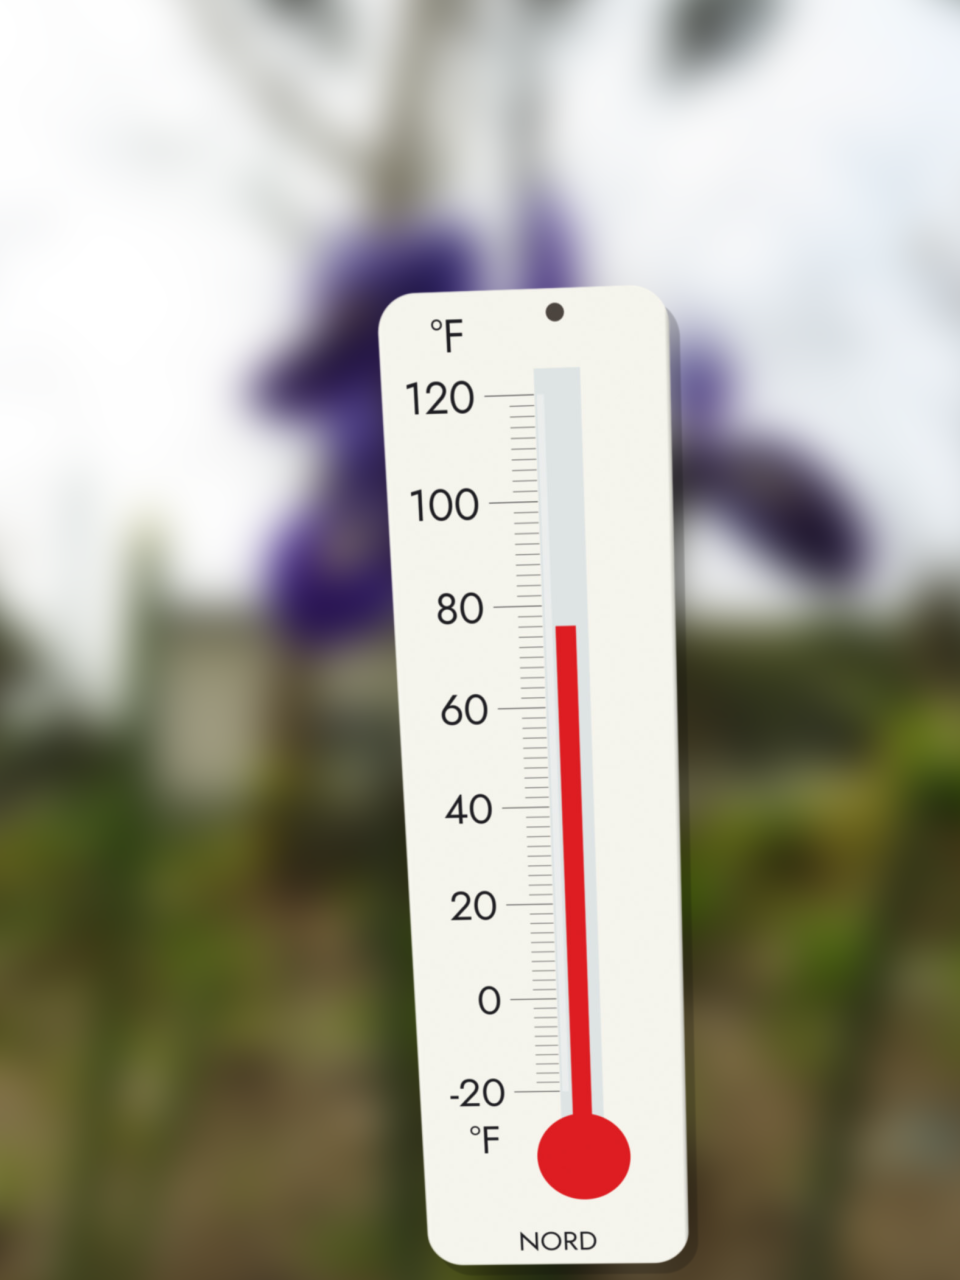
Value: 76 °F
